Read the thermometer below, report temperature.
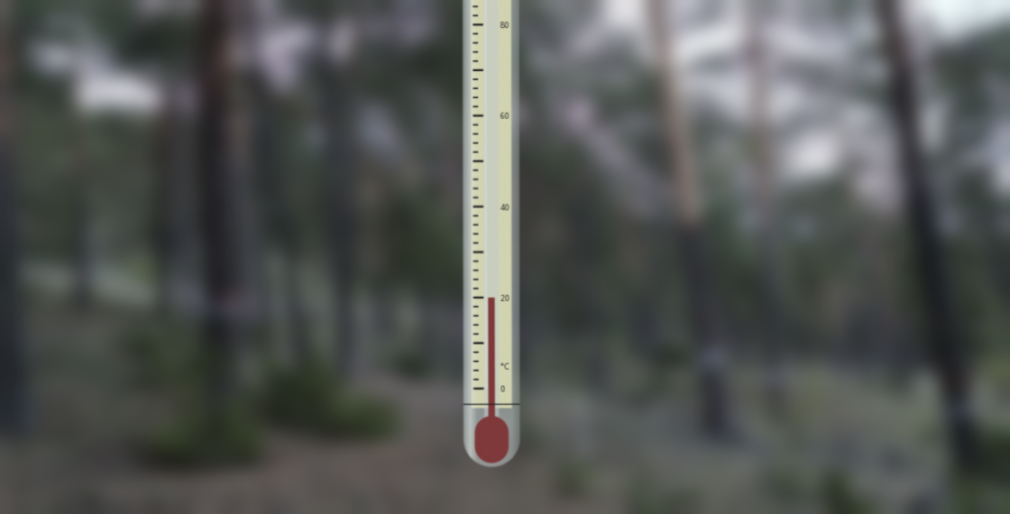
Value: 20 °C
